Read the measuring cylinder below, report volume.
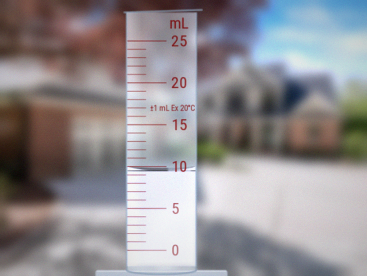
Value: 9.5 mL
